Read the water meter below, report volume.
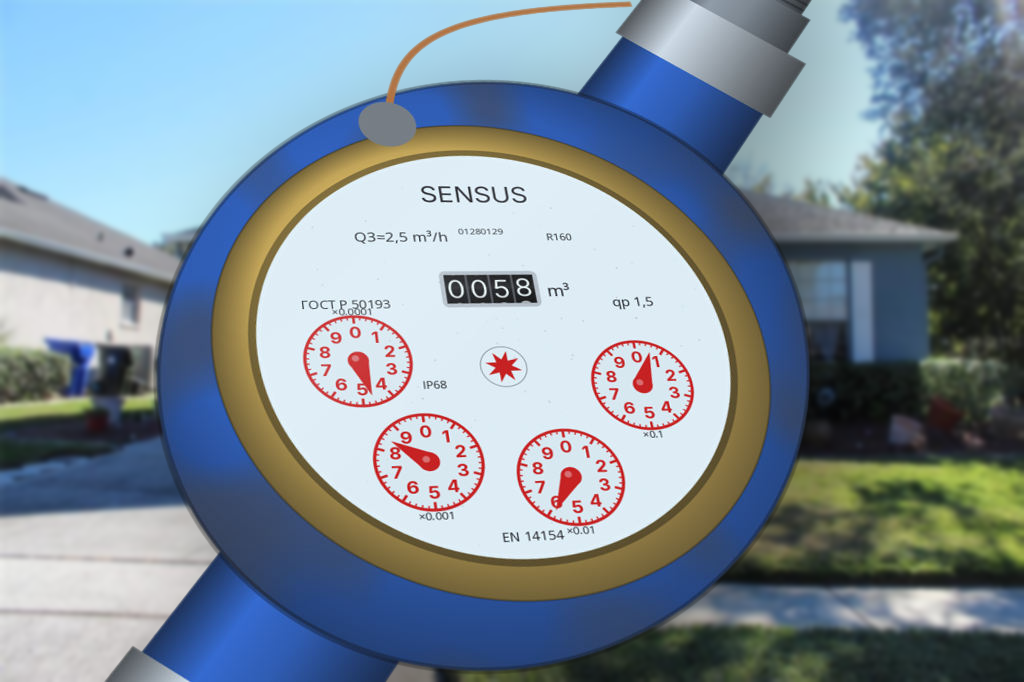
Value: 58.0584 m³
